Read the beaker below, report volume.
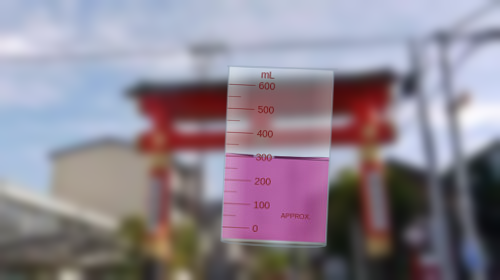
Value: 300 mL
